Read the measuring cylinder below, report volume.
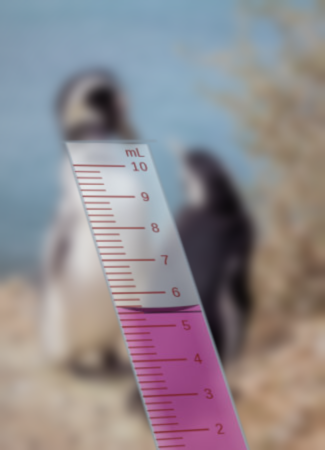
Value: 5.4 mL
